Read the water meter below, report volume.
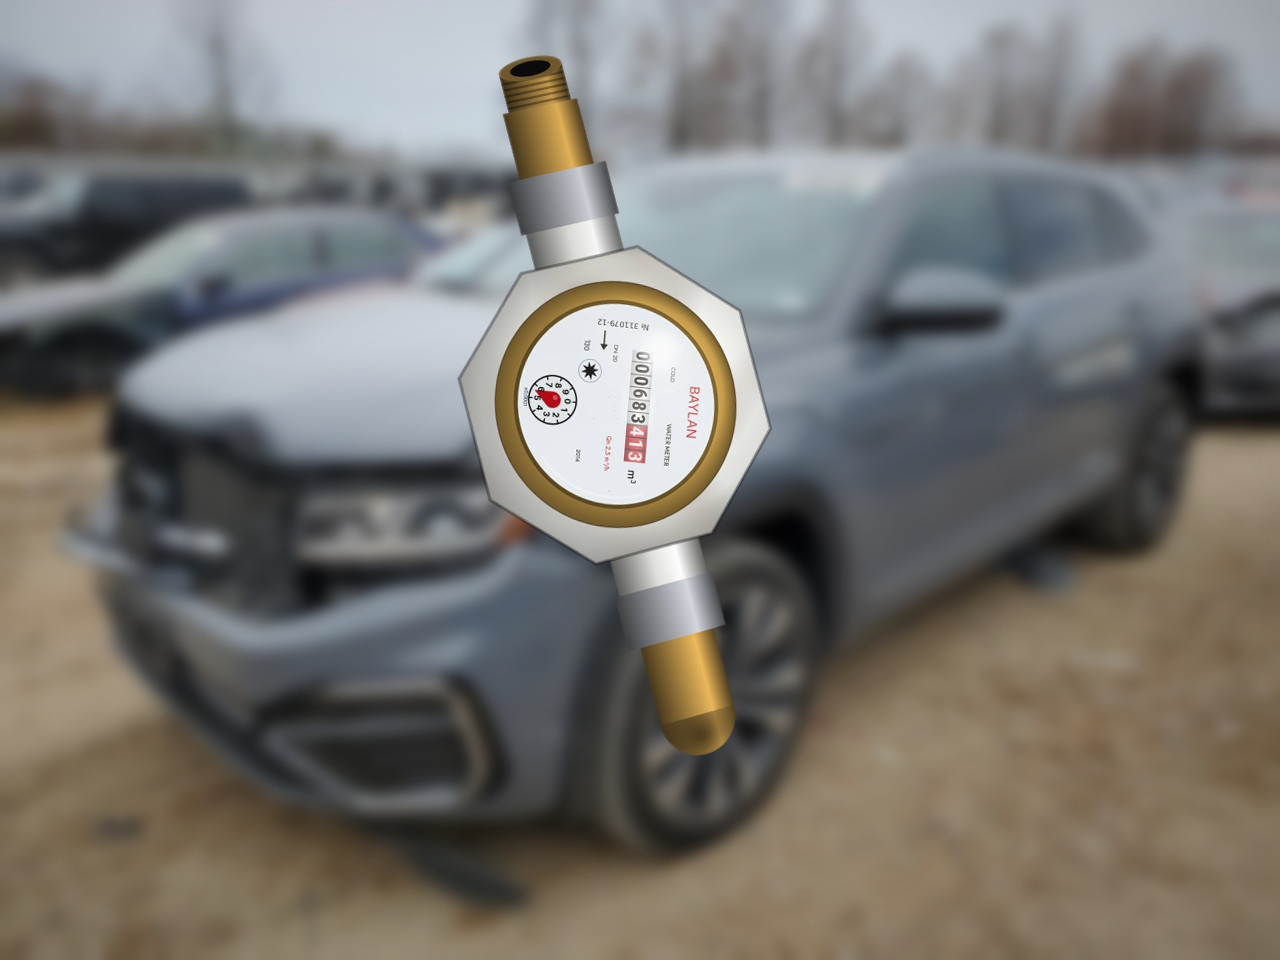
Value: 683.4135 m³
